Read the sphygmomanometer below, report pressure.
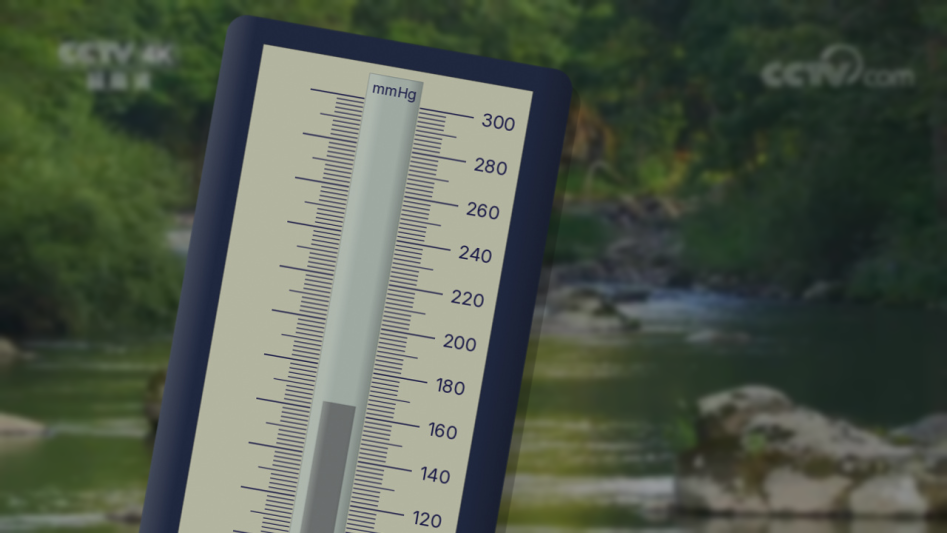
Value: 164 mmHg
